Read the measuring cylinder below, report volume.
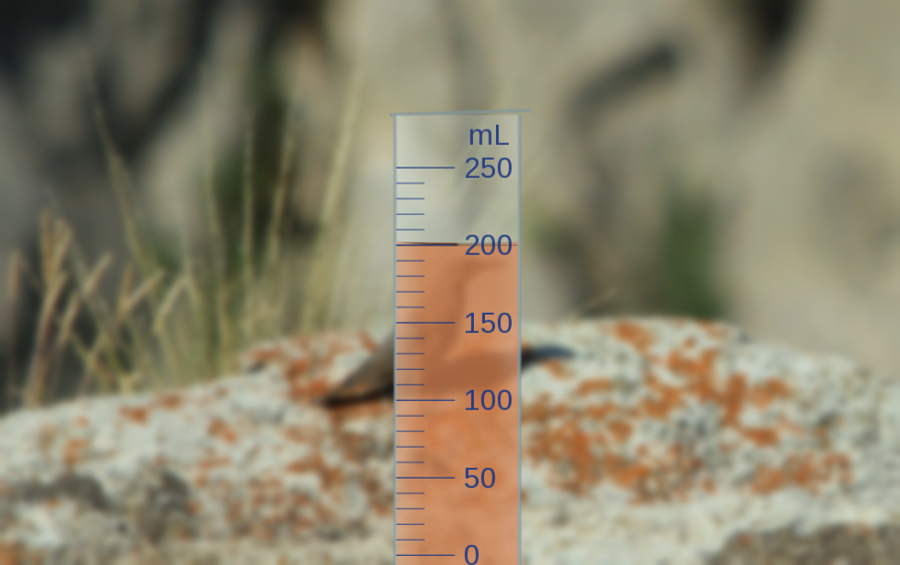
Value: 200 mL
